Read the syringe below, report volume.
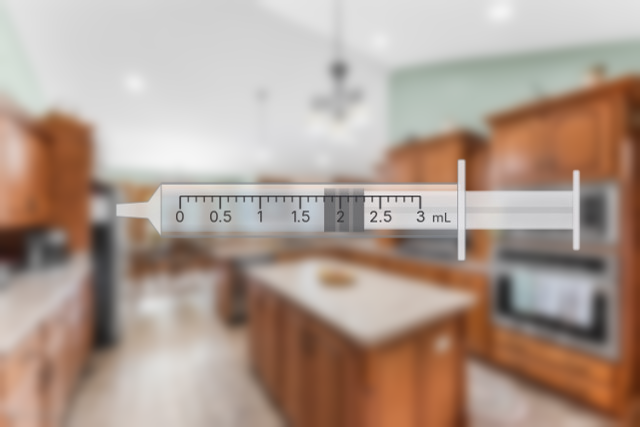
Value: 1.8 mL
